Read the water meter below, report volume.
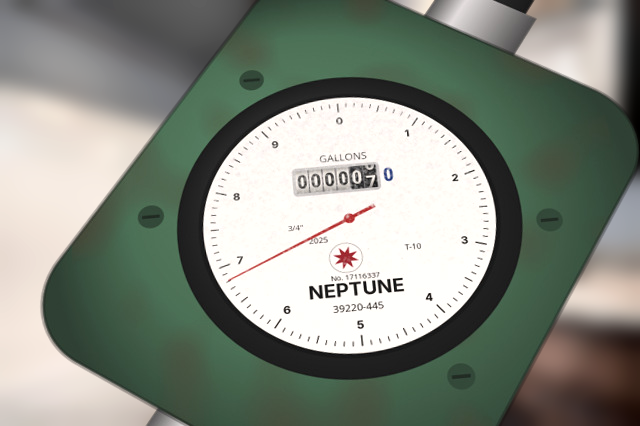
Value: 66.8 gal
